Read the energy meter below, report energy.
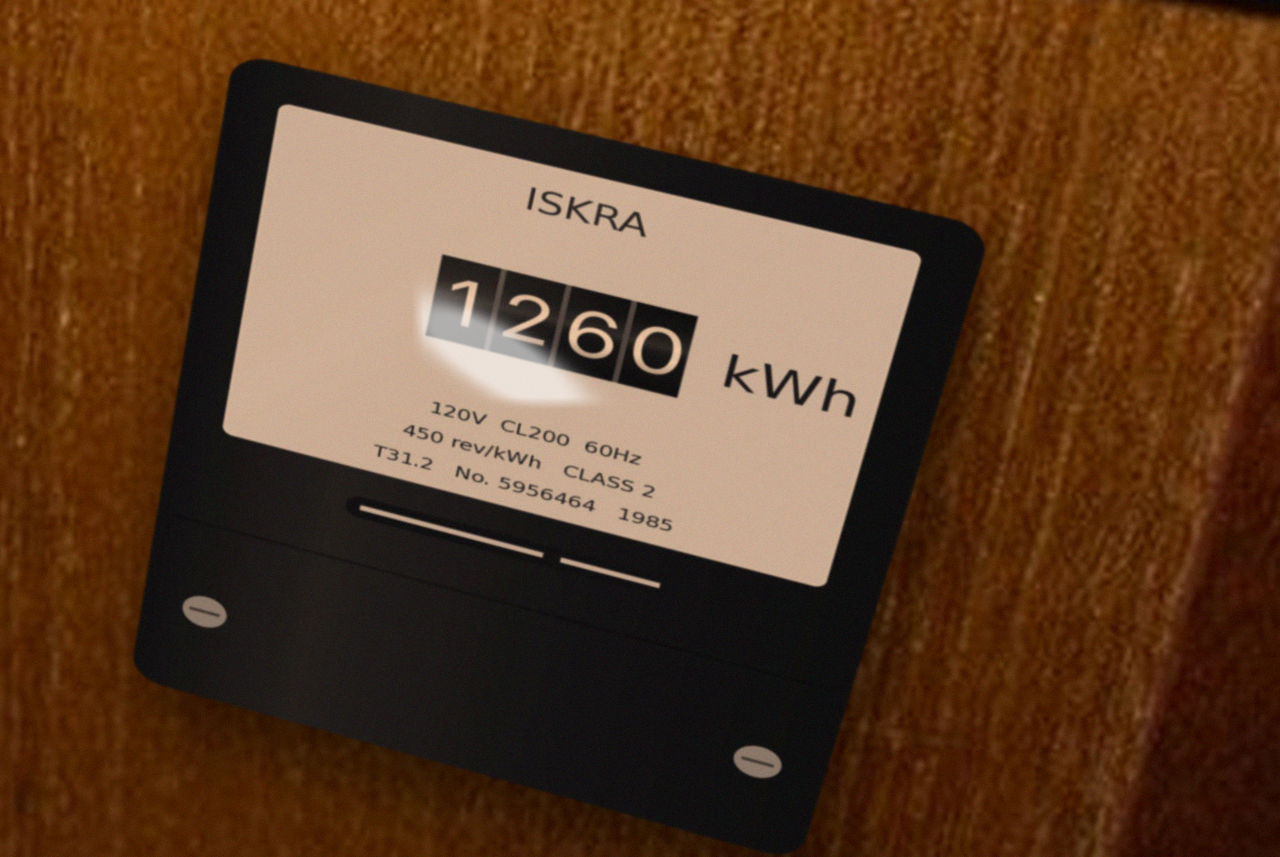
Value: 1260 kWh
